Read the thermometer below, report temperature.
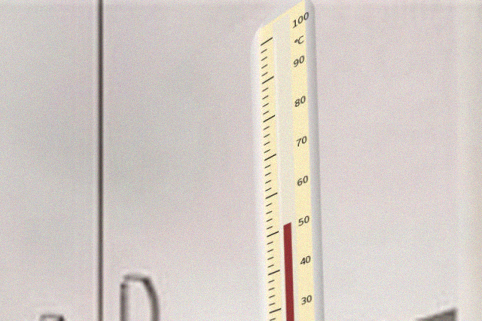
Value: 51 °C
